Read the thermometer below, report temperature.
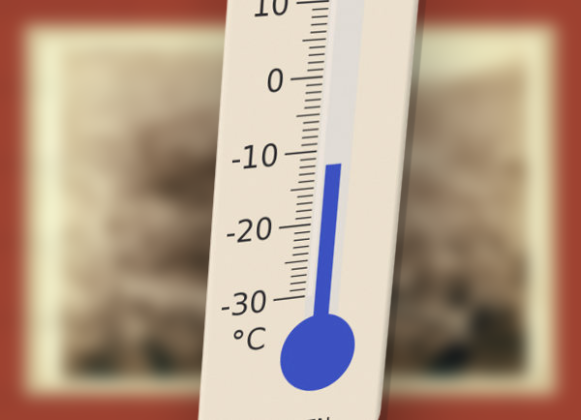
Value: -12 °C
